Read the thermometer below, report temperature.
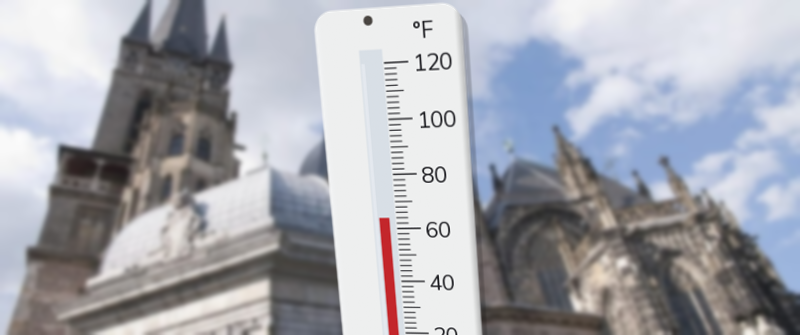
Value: 64 °F
